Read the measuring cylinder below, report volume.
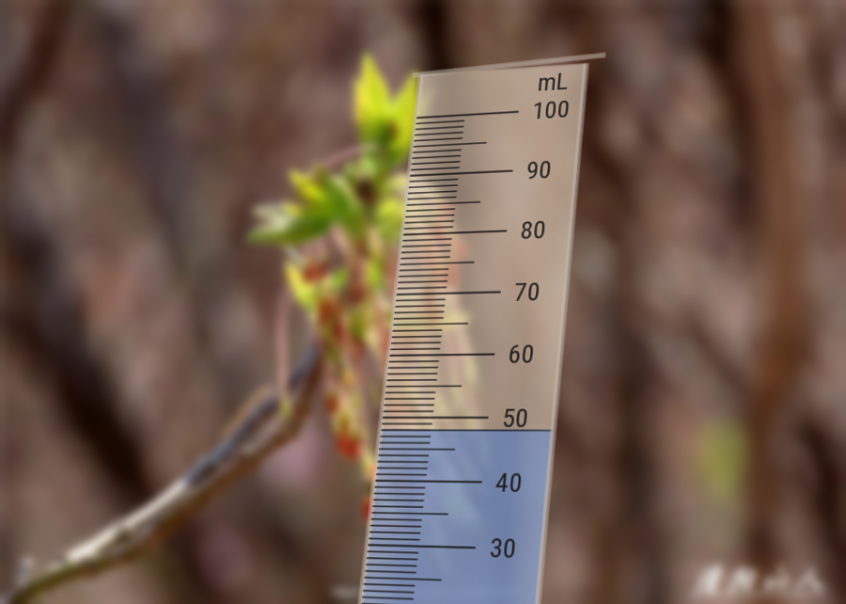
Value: 48 mL
